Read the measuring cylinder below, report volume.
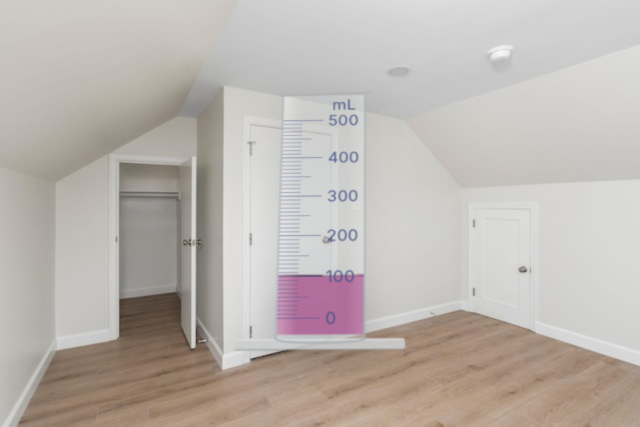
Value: 100 mL
